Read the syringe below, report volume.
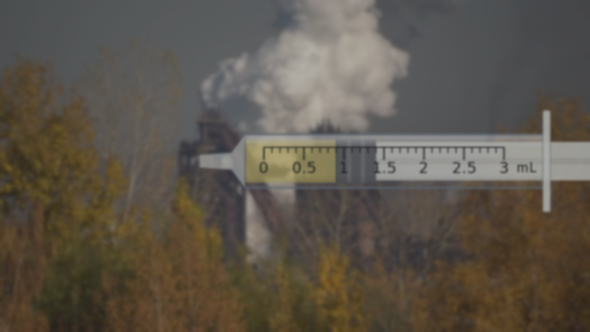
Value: 0.9 mL
